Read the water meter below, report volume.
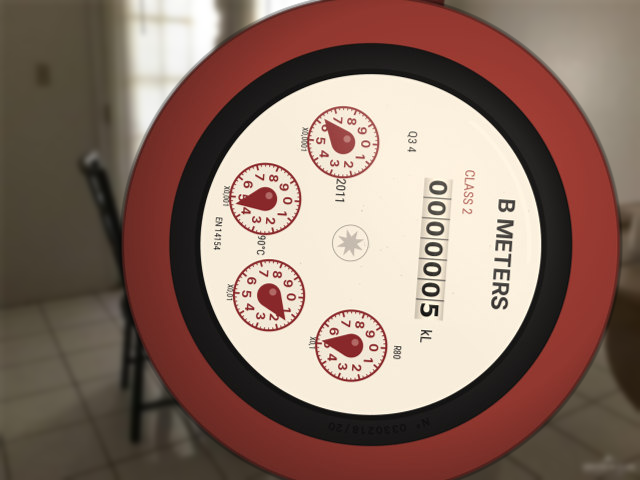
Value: 5.5146 kL
